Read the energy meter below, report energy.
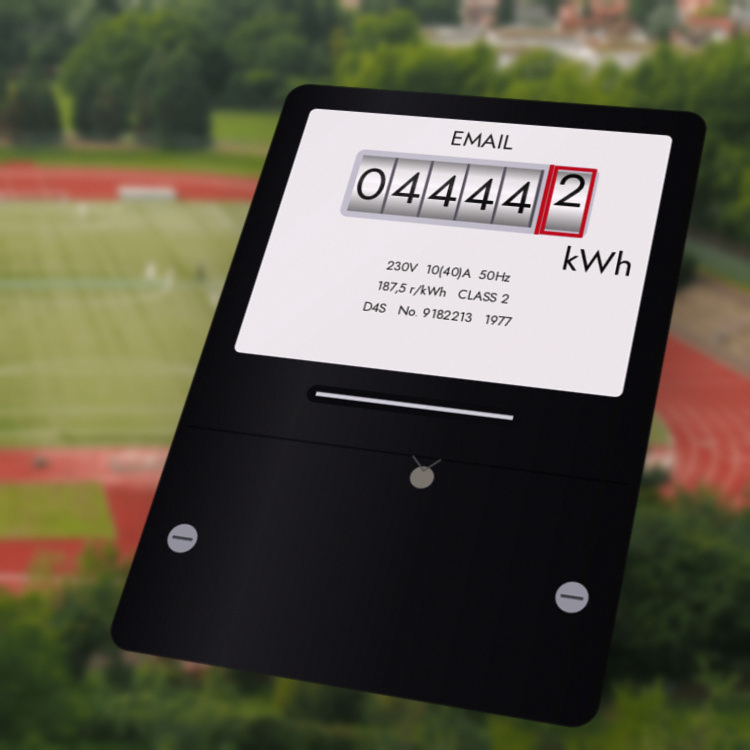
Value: 4444.2 kWh
